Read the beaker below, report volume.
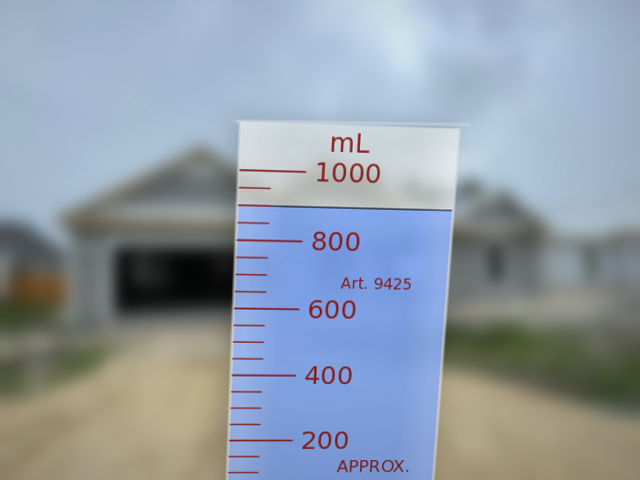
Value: 900 mL
